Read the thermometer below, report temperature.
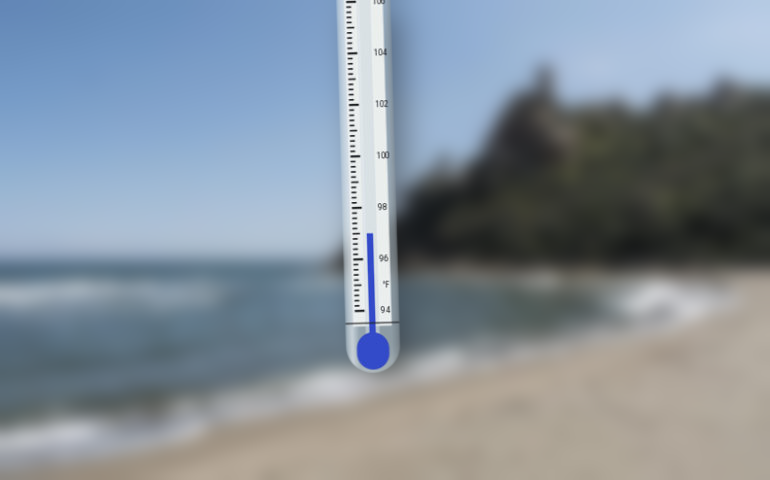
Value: 97 °F
